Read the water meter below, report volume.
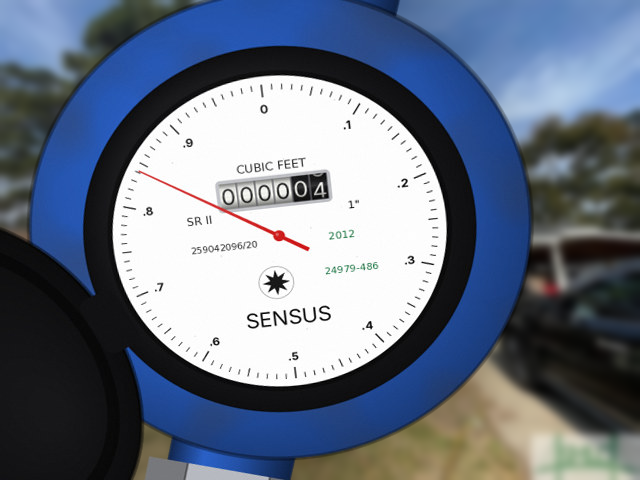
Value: 3.84 ft³
